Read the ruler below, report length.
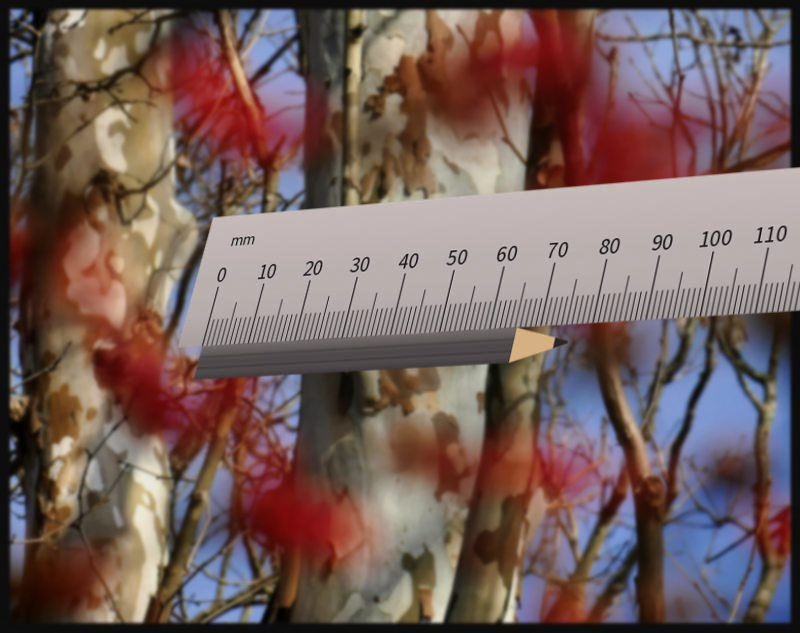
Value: 76 mm
